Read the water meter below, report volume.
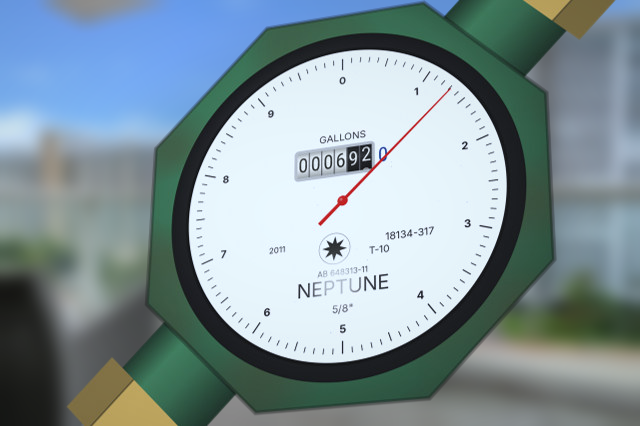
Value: 6921.3 gal
